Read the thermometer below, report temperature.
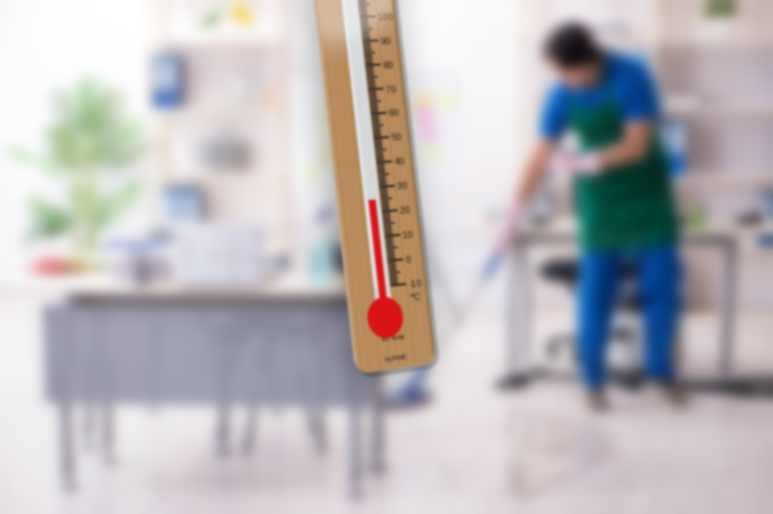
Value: 25 °C
